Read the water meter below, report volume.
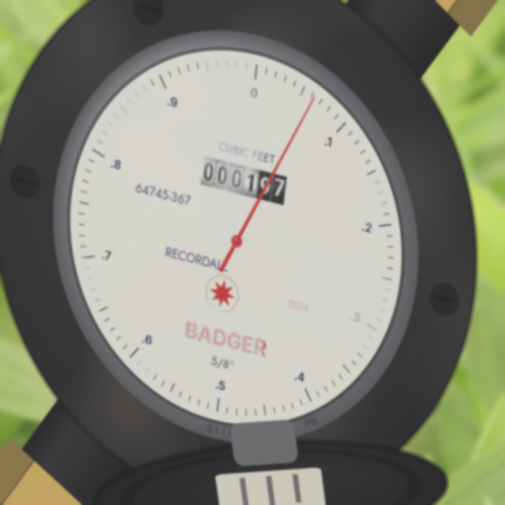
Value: 197.06 ft³
